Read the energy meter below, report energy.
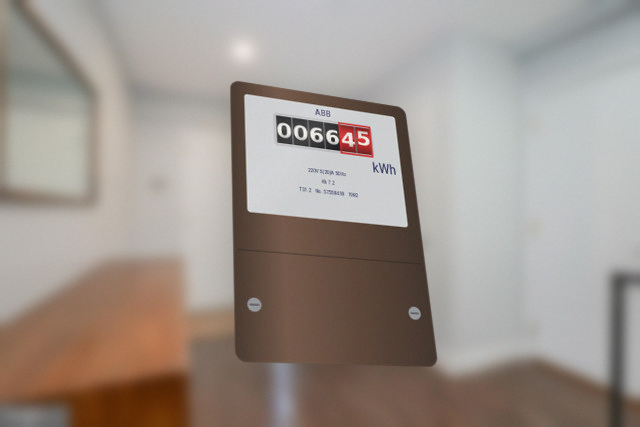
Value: 66.45 kWh
